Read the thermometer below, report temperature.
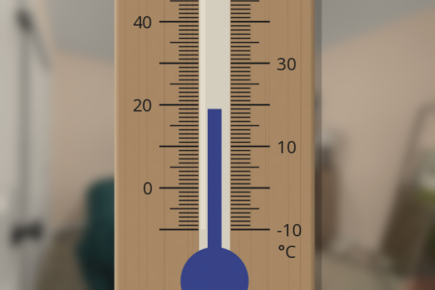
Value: 19 °C
